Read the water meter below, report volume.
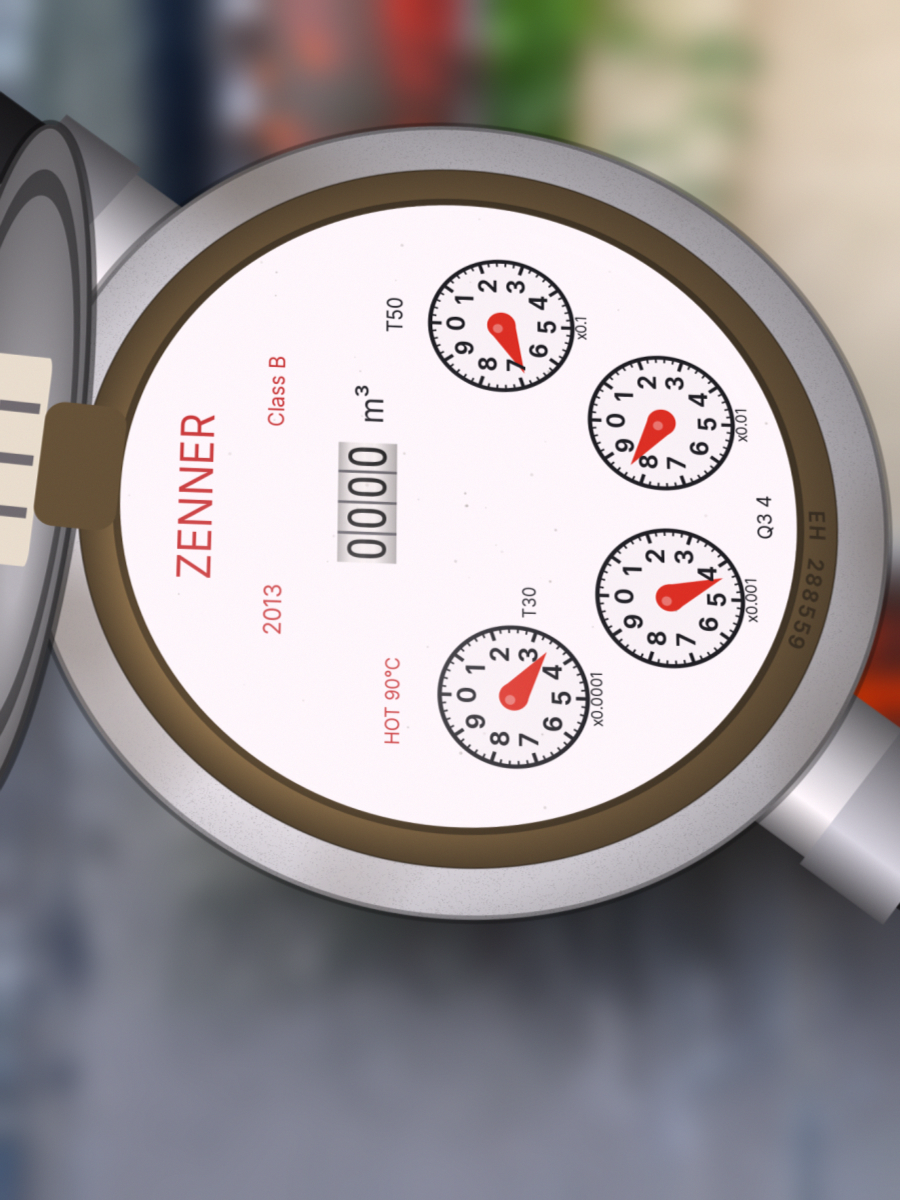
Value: 0.6843 m³
